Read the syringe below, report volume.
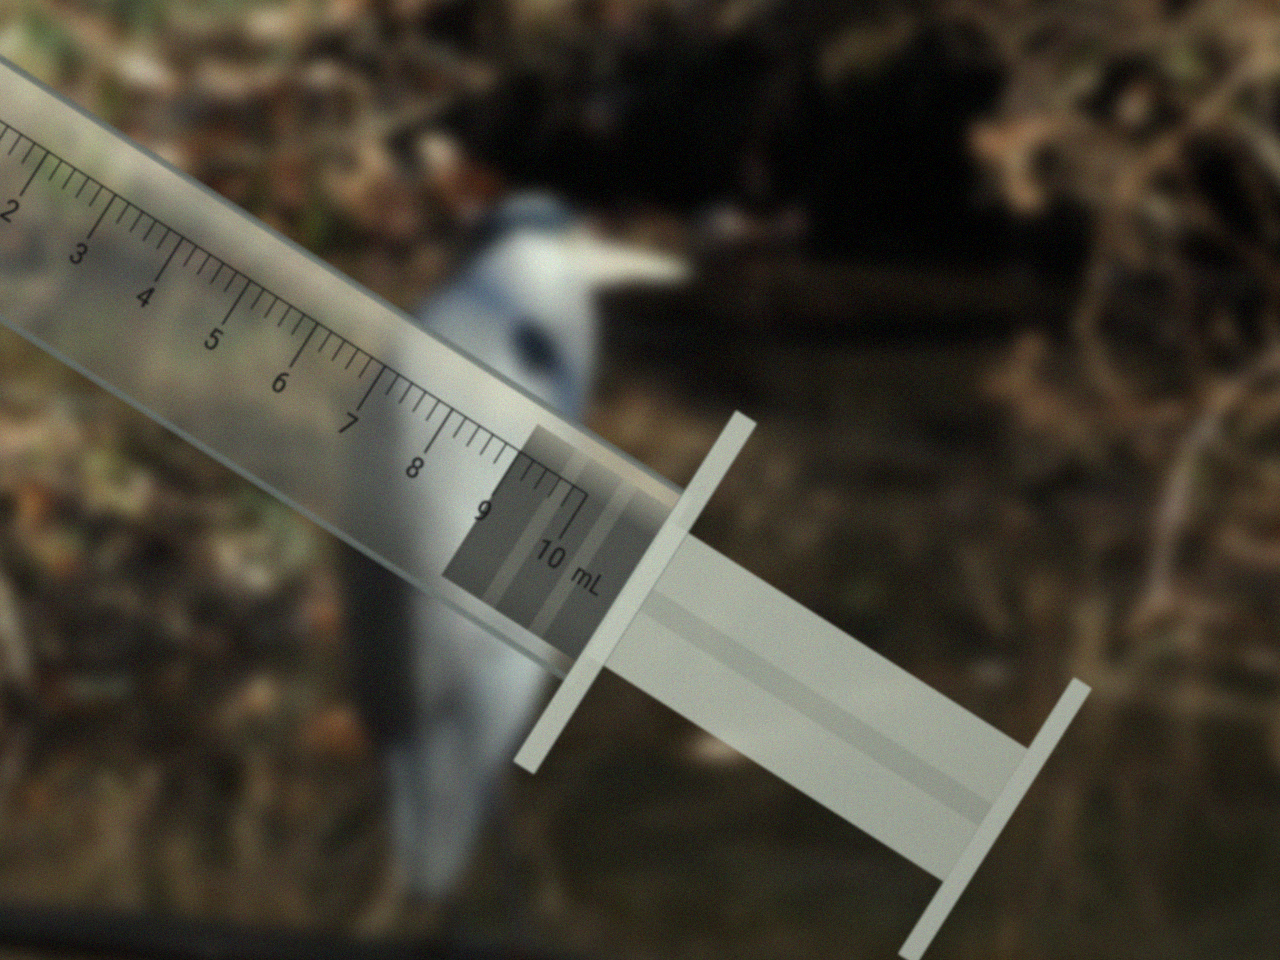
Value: 9 mL
